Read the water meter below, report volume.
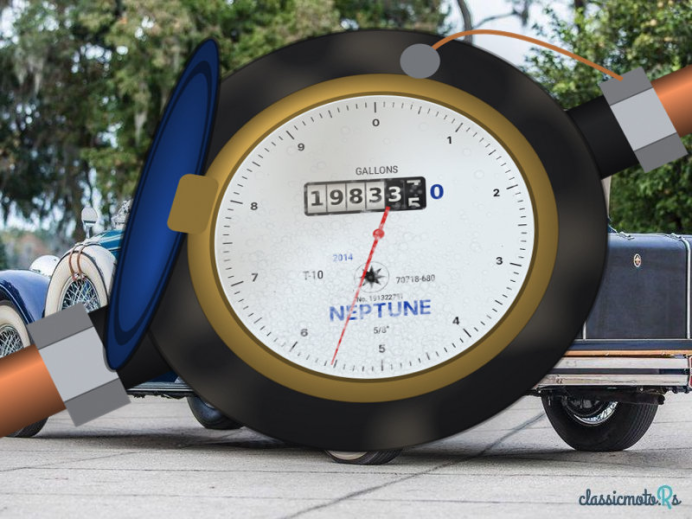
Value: 1983345.5 gal
